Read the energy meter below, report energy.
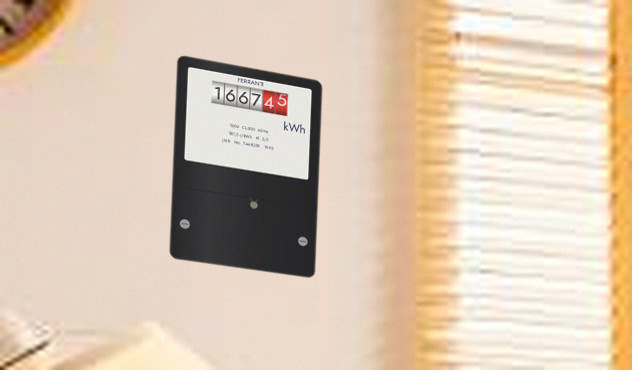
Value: 1667.45 kWh
